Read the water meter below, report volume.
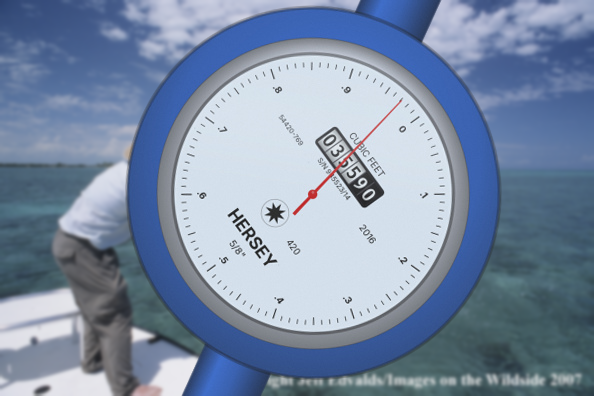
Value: 35589.97 ft³
